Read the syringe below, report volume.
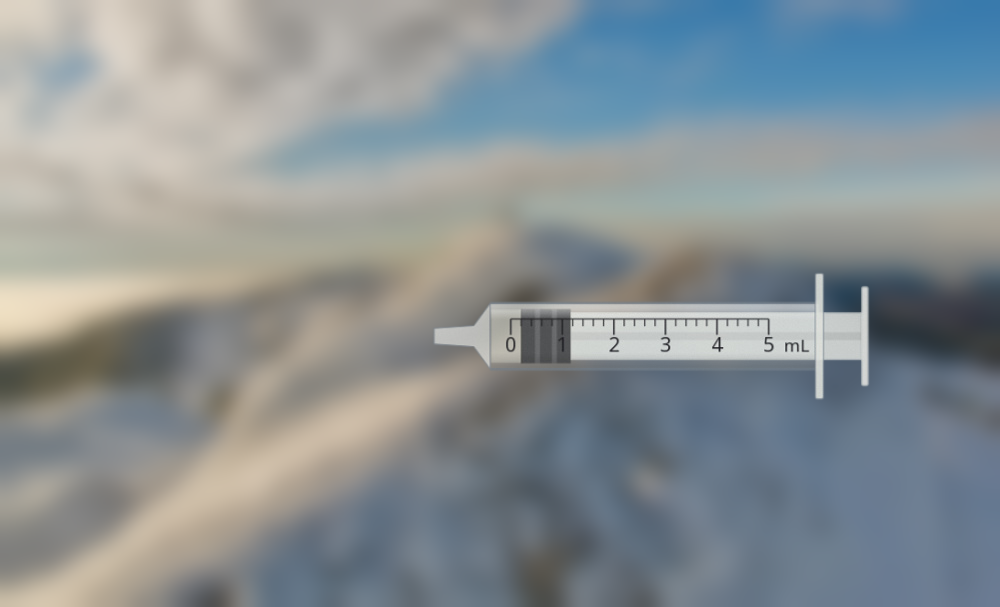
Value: 0.2 mL
